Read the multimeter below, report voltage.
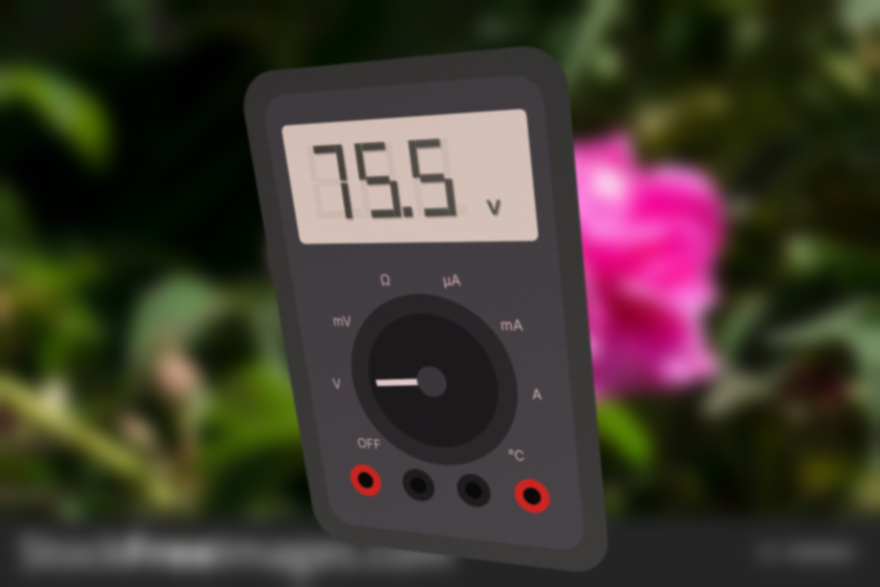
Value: 75.5 V
